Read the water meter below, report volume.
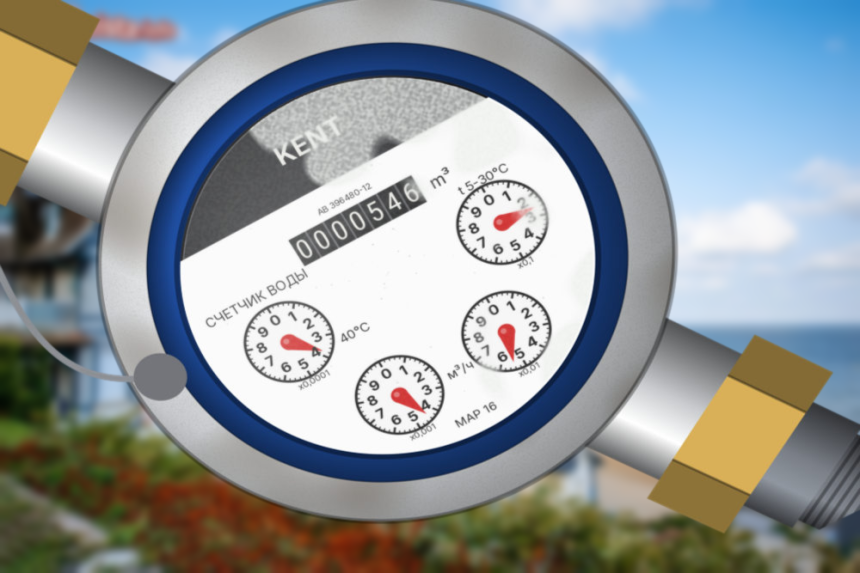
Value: 546.2543 m³
